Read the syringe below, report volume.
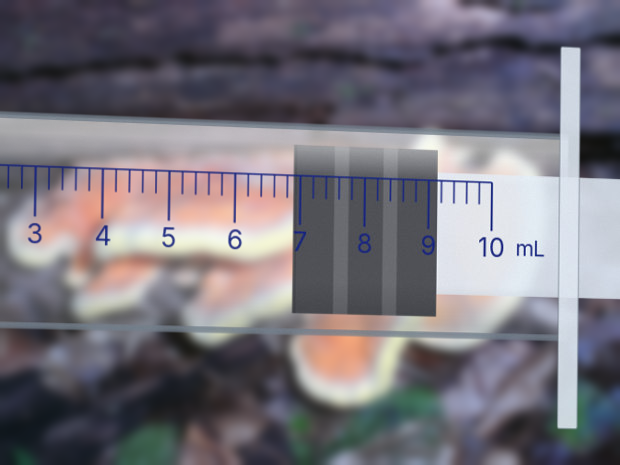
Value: 6.9 mL
